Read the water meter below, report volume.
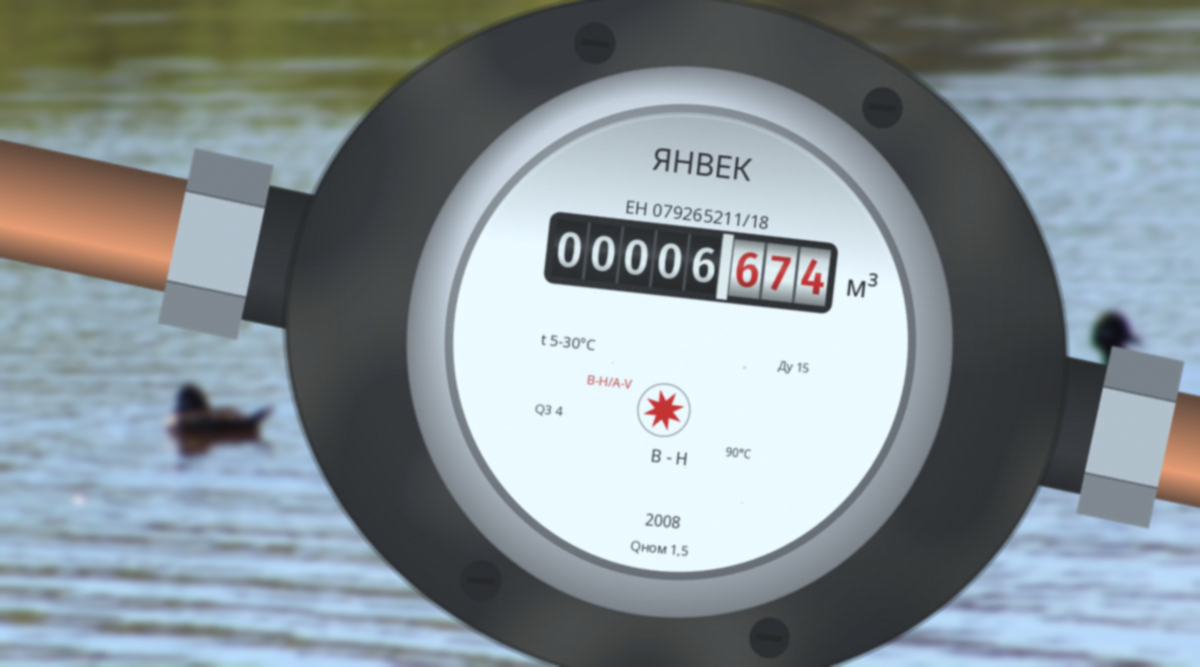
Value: 6.674 m³
